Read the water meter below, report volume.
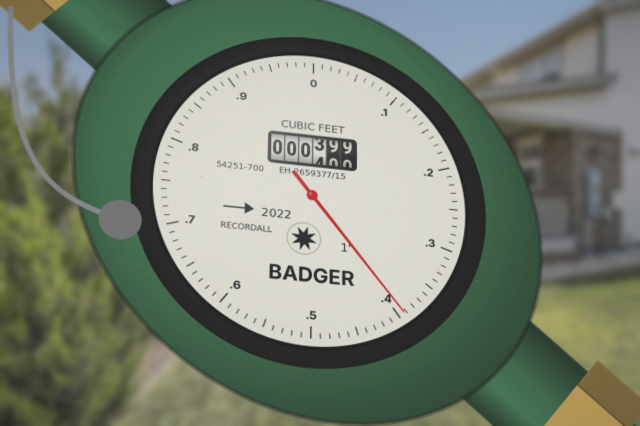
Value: 399.39 ft³
